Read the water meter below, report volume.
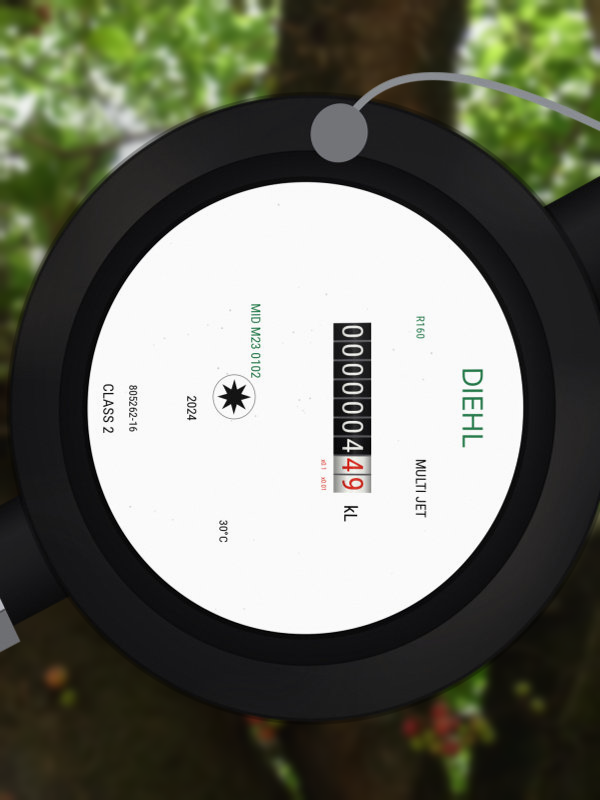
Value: 4.49 kL
